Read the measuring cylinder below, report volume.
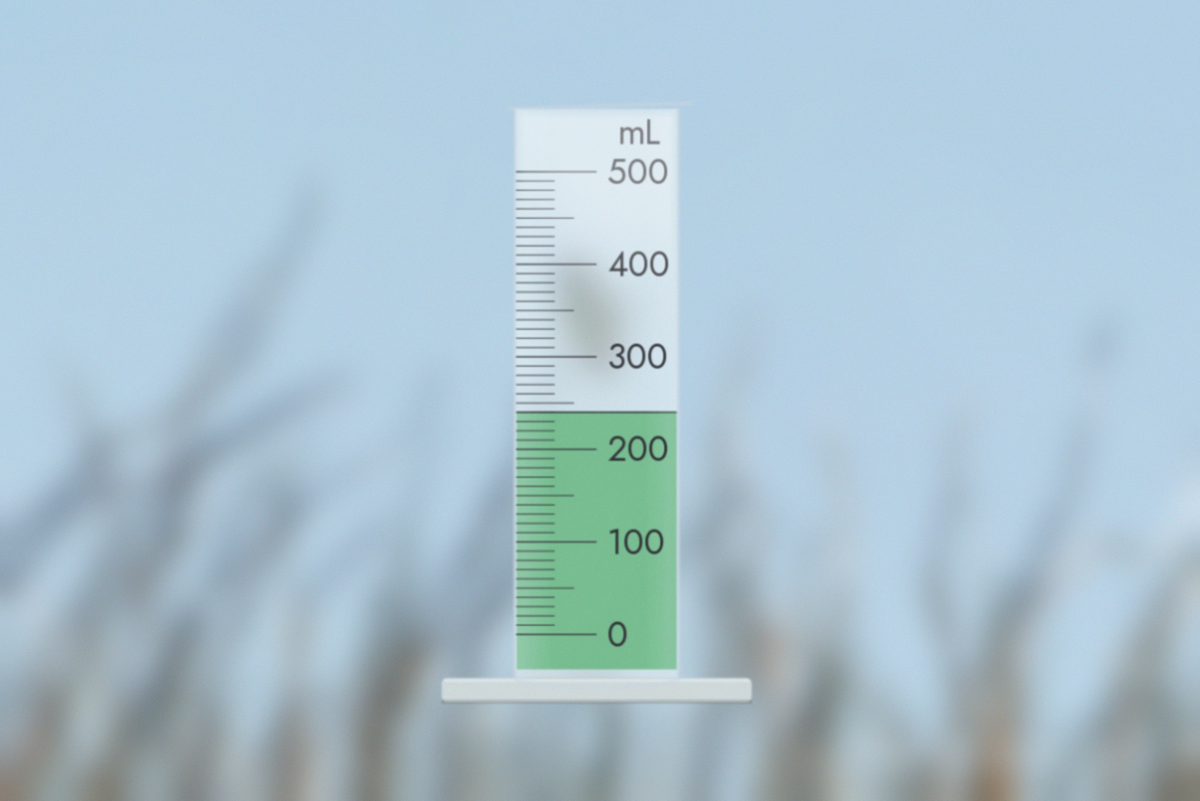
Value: 240 mL
